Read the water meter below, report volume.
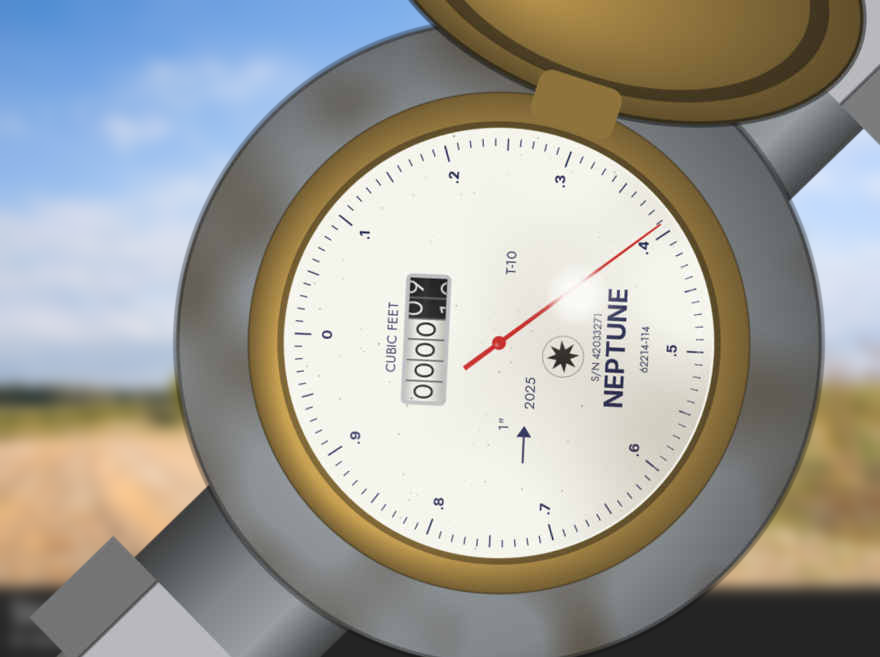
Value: 9.39 ft³
